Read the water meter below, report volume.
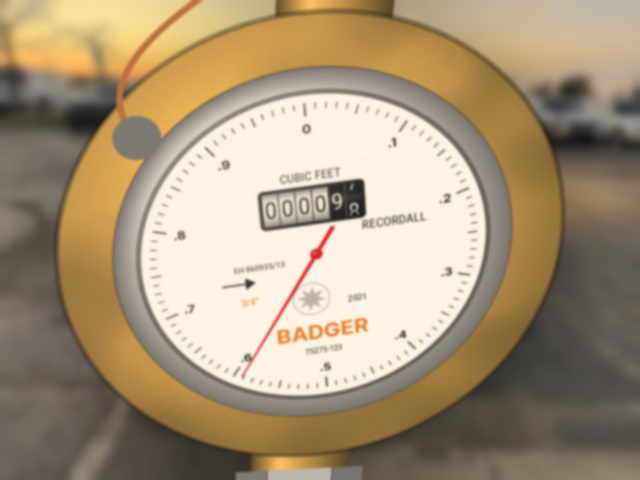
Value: 97.59 ft³
